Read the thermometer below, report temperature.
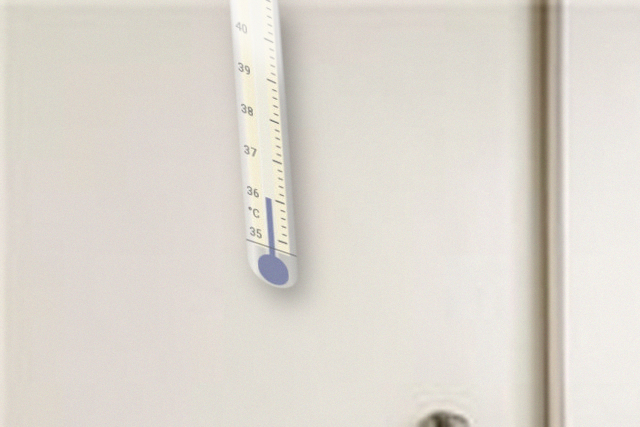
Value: 36 °C
